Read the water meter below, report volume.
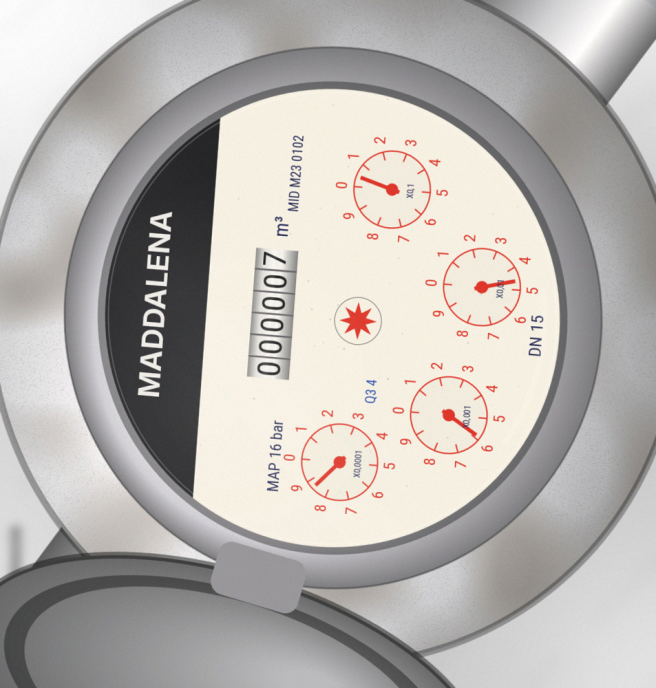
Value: 7.0458 m³
